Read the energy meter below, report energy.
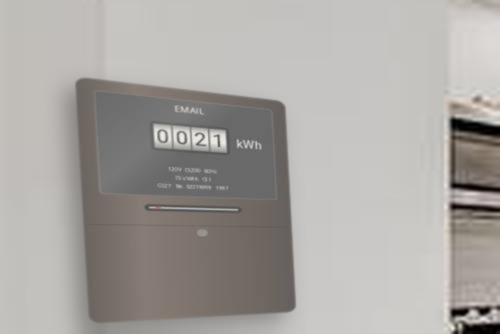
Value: 21 kWh
